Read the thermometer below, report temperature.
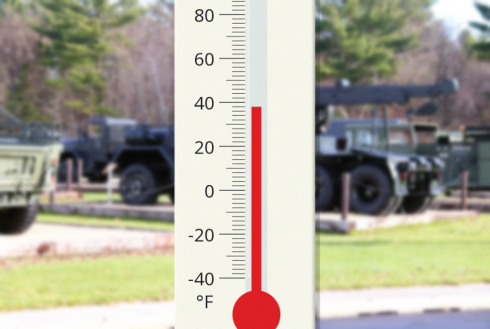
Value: 38 °F
